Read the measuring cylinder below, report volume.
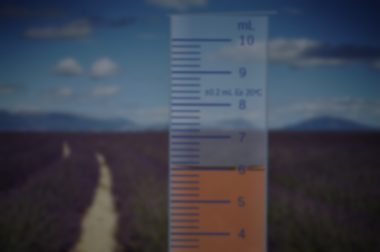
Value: 6 mL
